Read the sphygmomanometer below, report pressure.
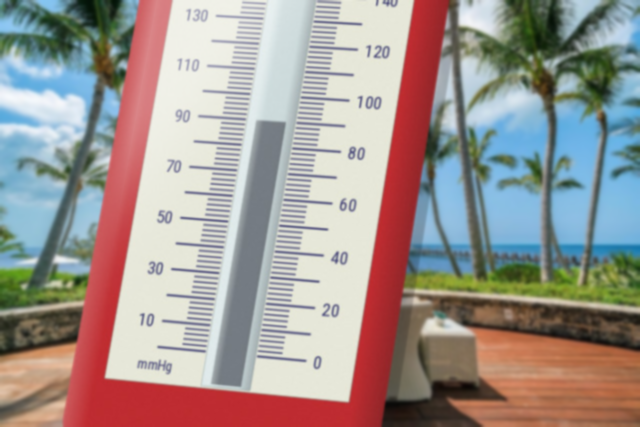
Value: 90 mmHg
